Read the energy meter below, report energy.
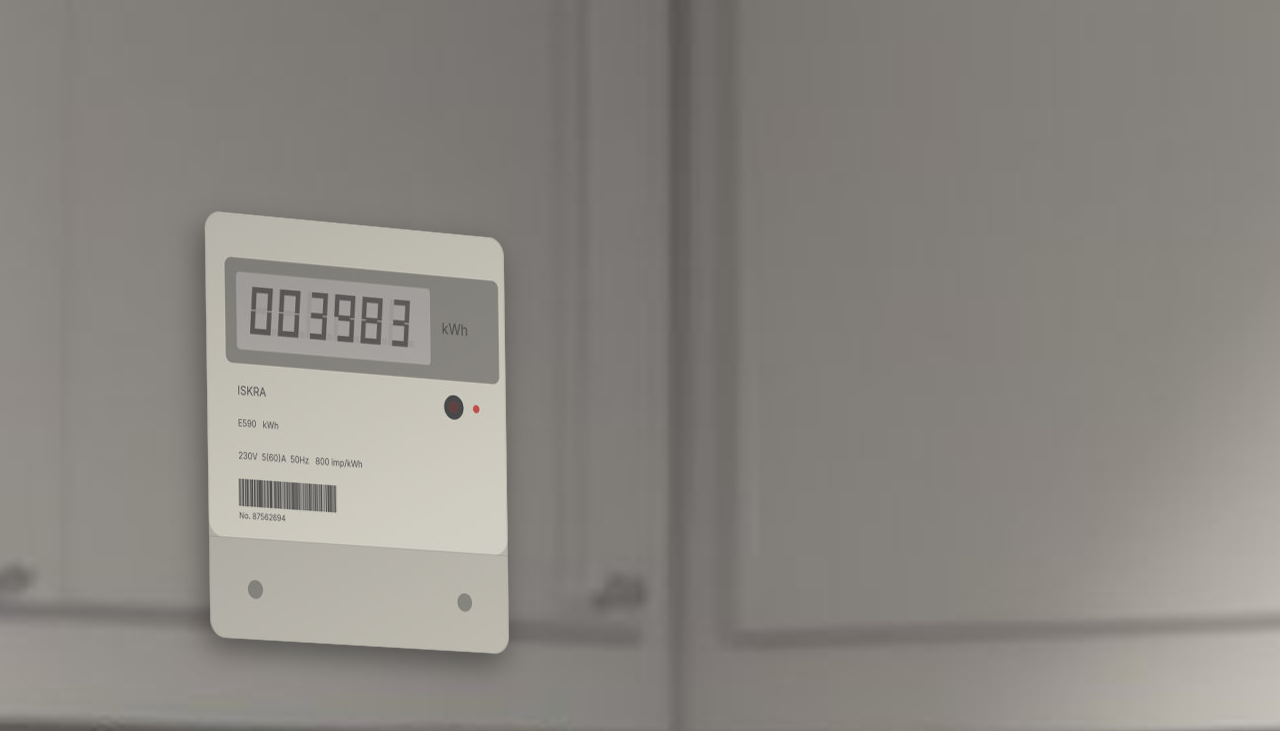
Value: 3983 kWh
